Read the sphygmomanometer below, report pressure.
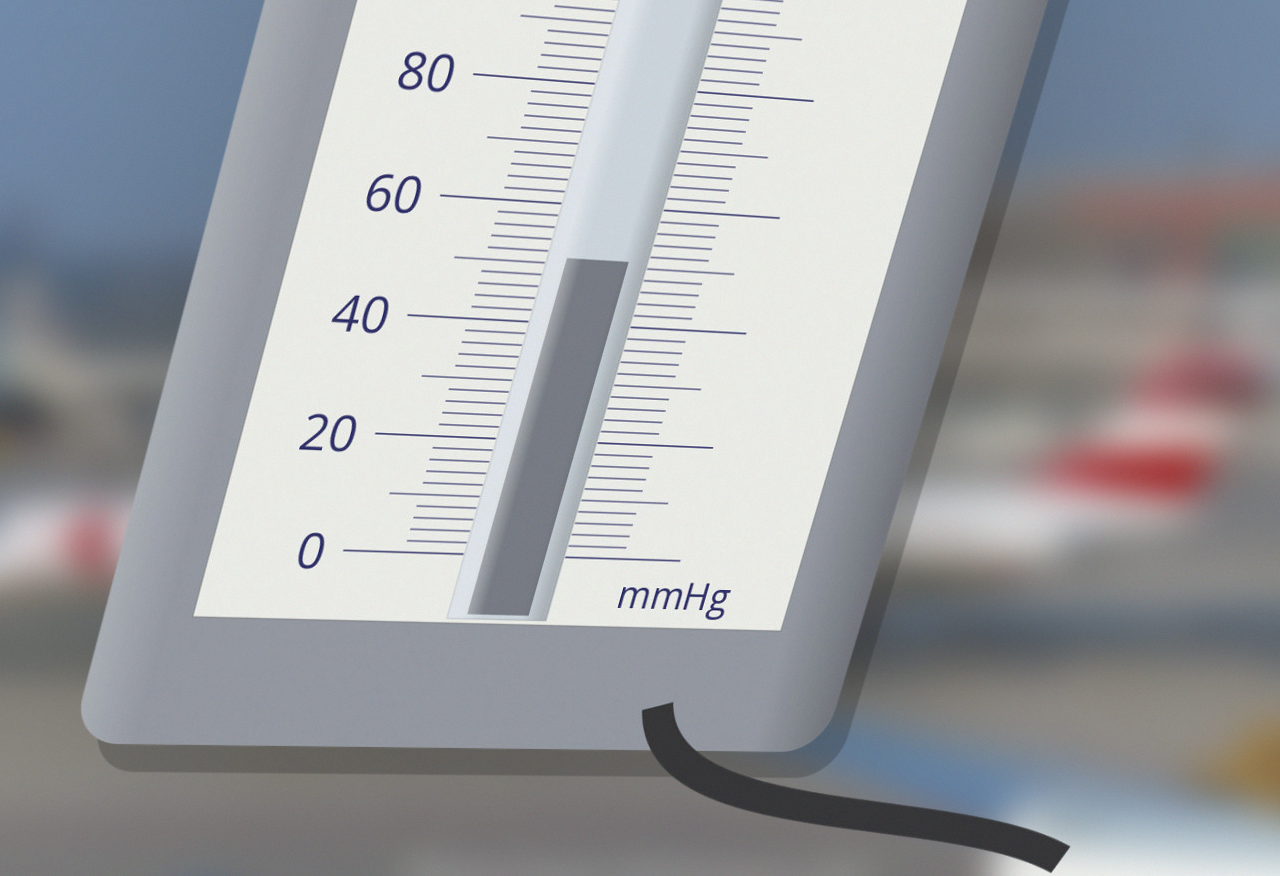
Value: 51 mmHg
